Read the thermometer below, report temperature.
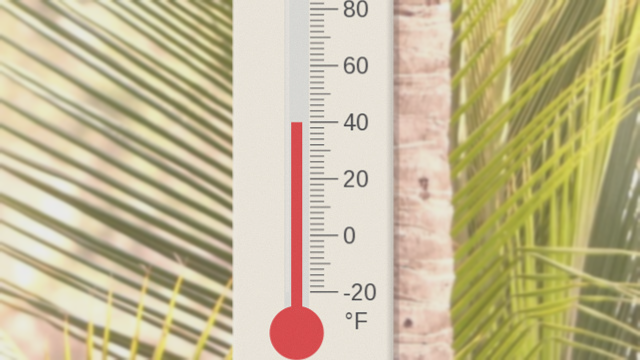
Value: 40 °F
